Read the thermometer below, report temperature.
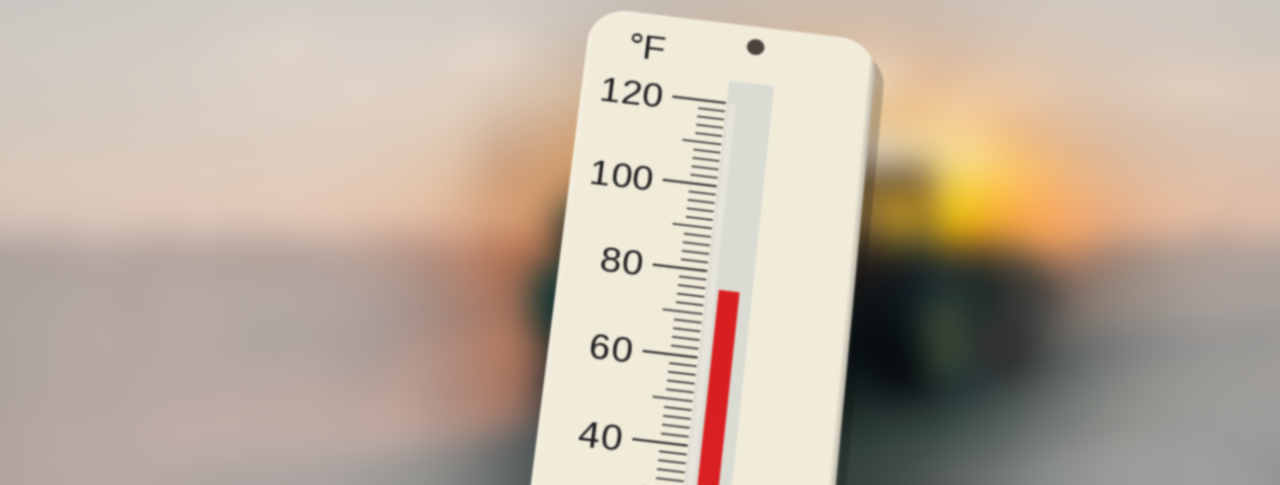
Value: 76 °F
